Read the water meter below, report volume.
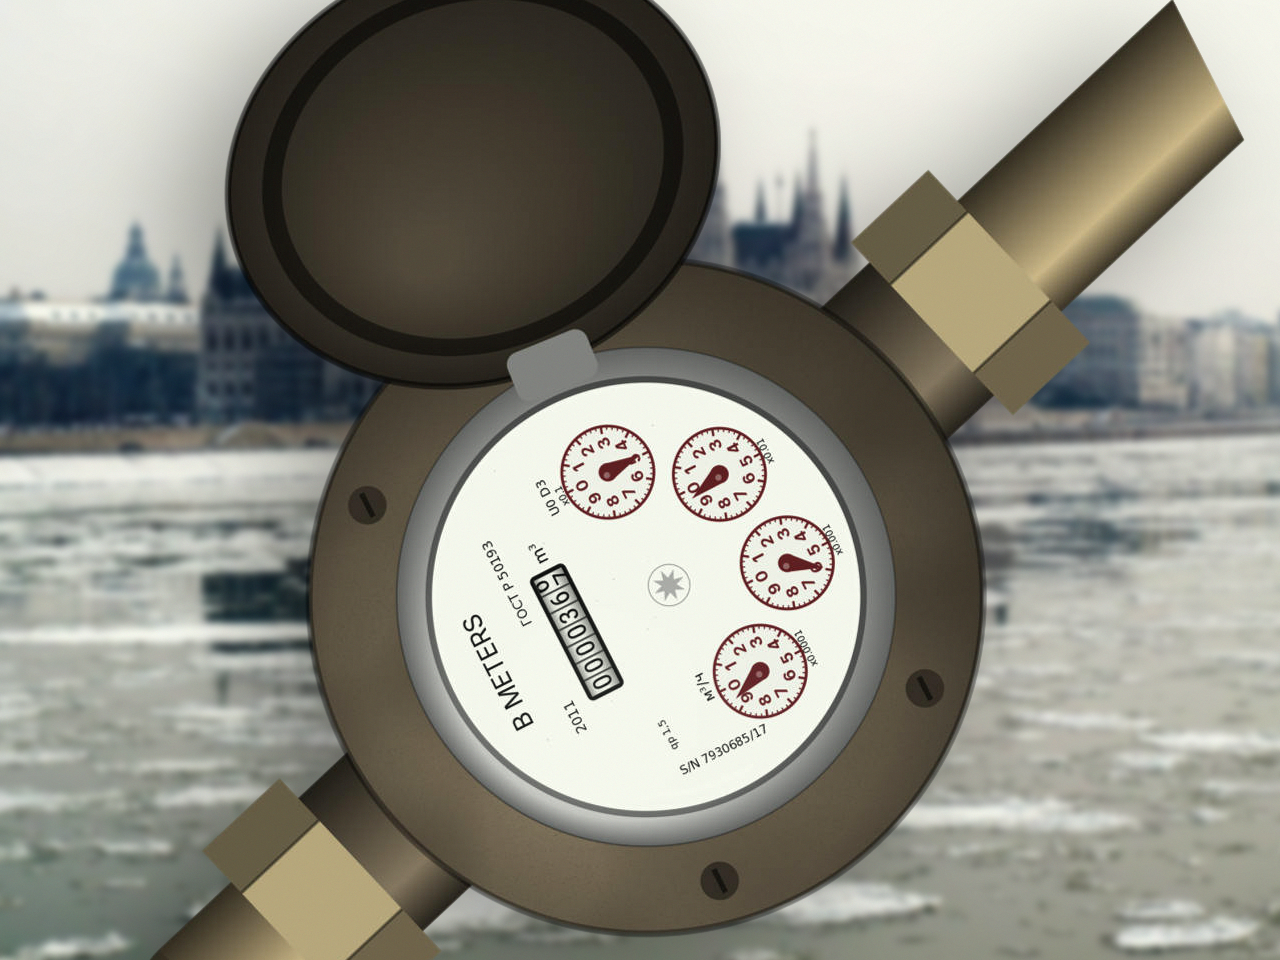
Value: 366.4959 m³
